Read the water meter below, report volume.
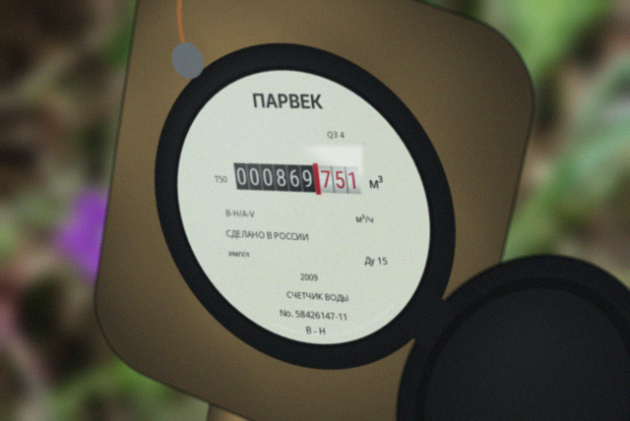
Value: 869.751 m³
